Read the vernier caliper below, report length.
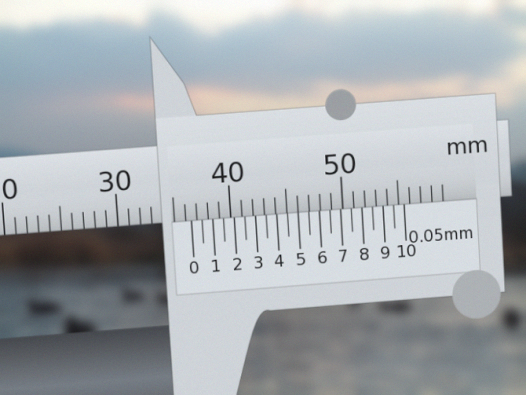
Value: 36.5 mm
